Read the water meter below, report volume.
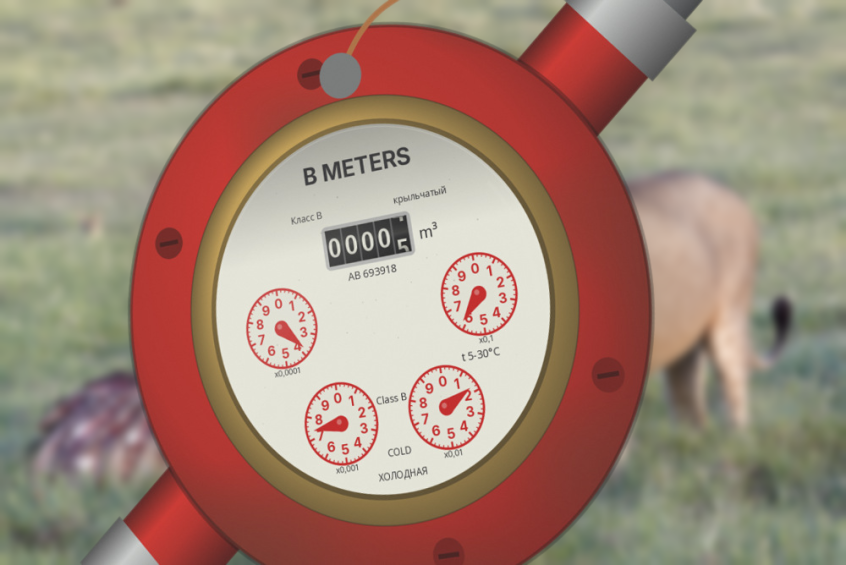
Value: 4.6173 m³
